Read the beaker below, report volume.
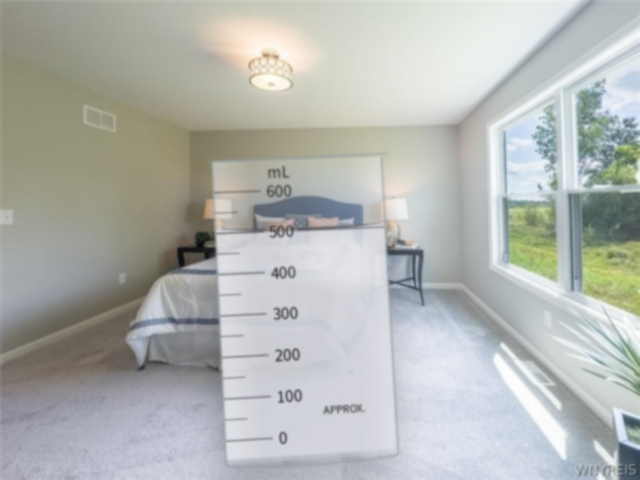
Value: 500 mL
